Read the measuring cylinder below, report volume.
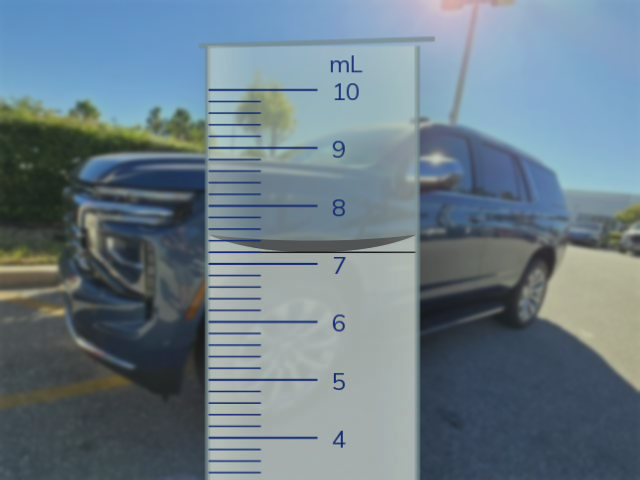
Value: 7.2 mL
